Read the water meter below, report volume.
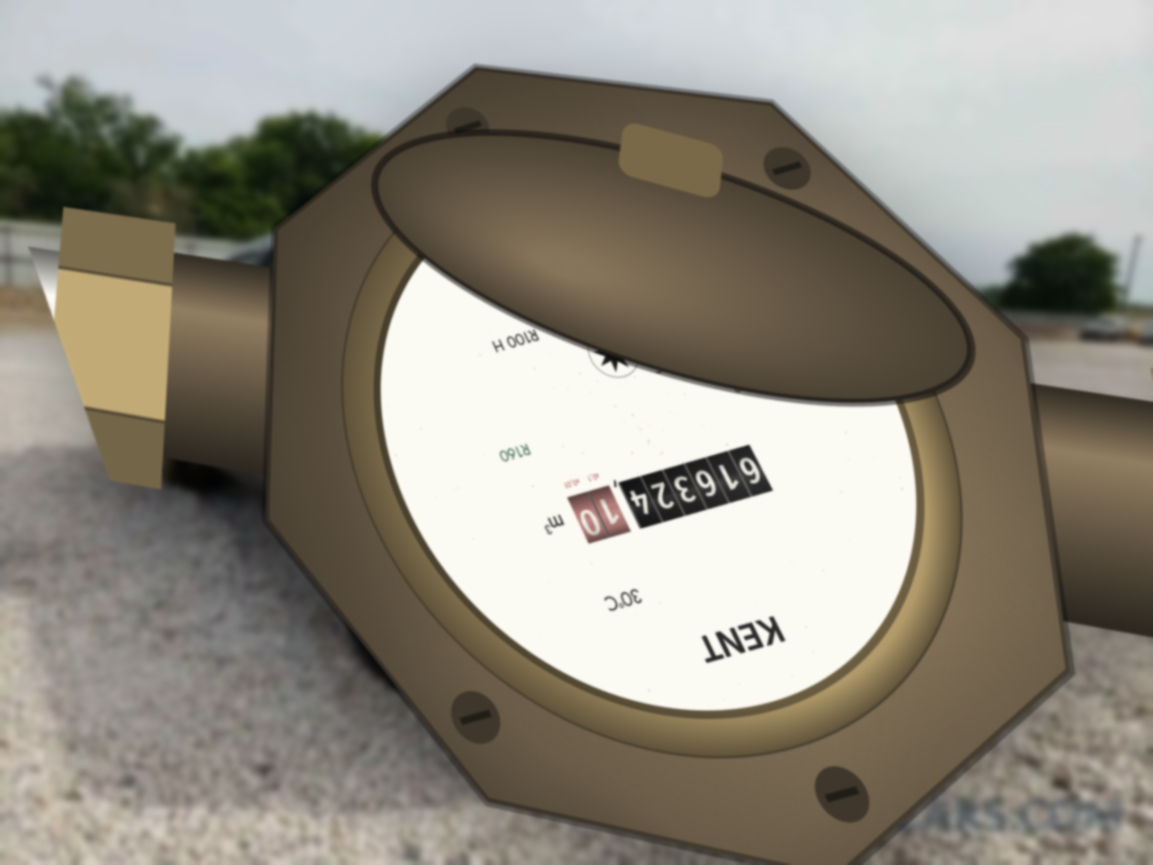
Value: 616324.10 m³
